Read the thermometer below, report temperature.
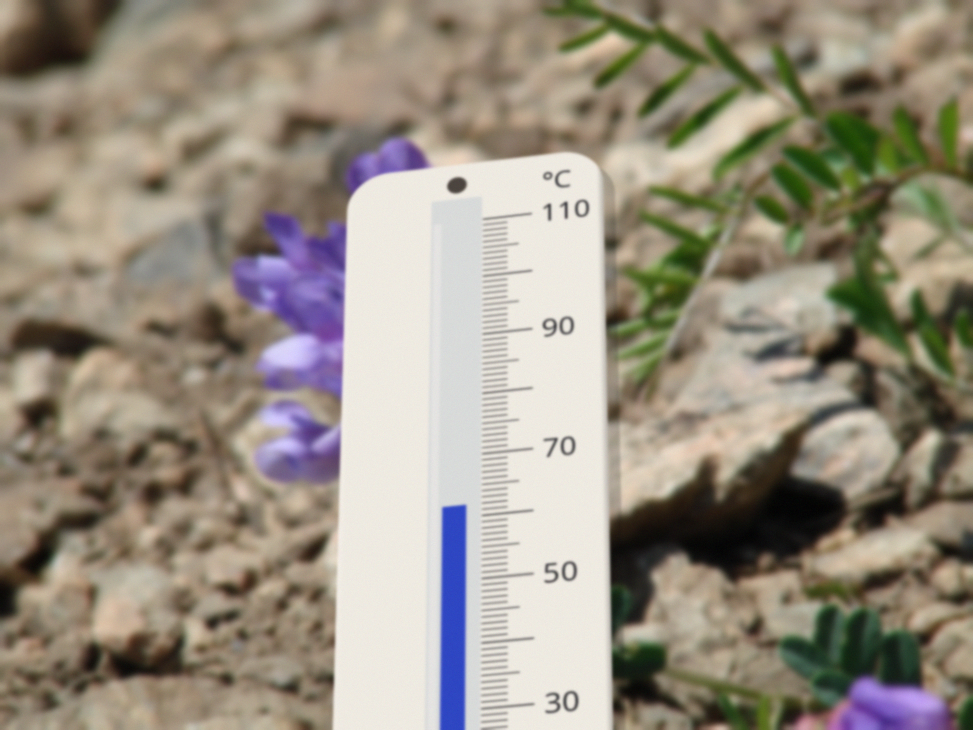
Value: 62 °C
